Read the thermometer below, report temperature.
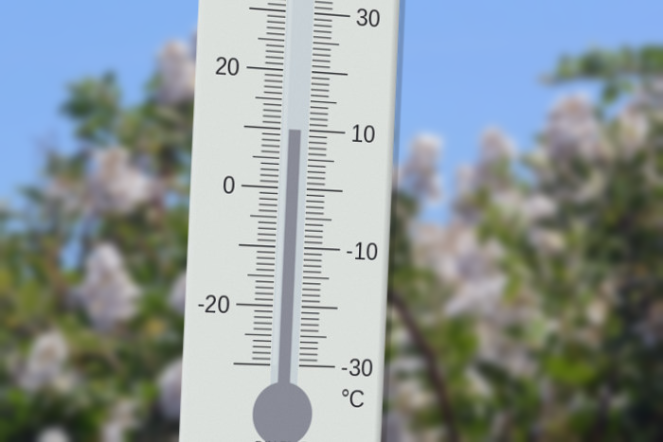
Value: 10 °C
